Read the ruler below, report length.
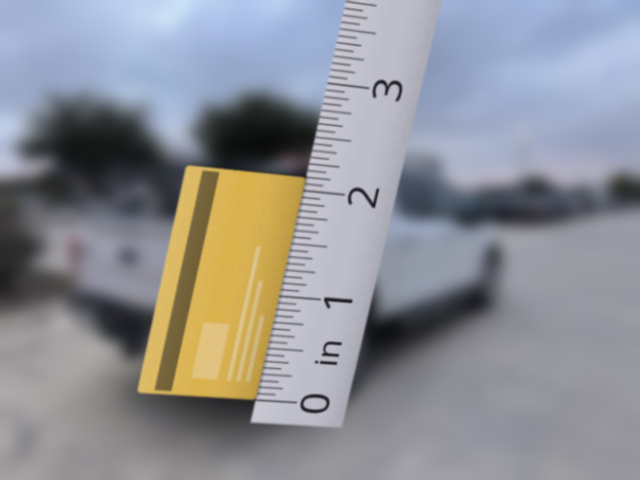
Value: 2.125 in
